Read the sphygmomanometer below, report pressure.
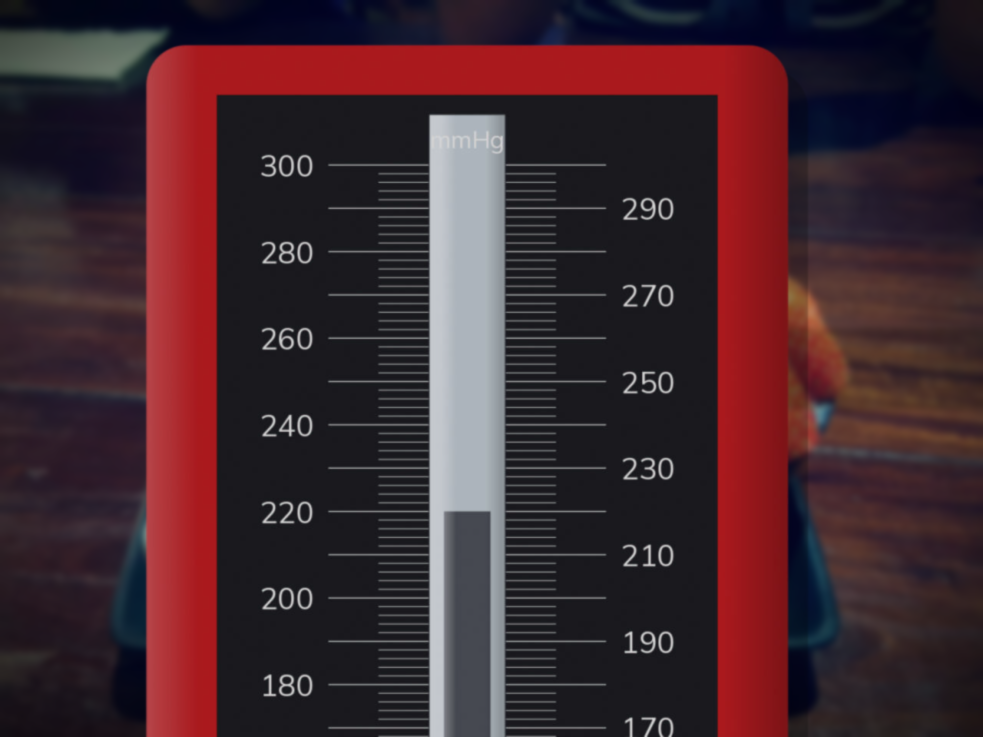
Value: 220 mmHg
